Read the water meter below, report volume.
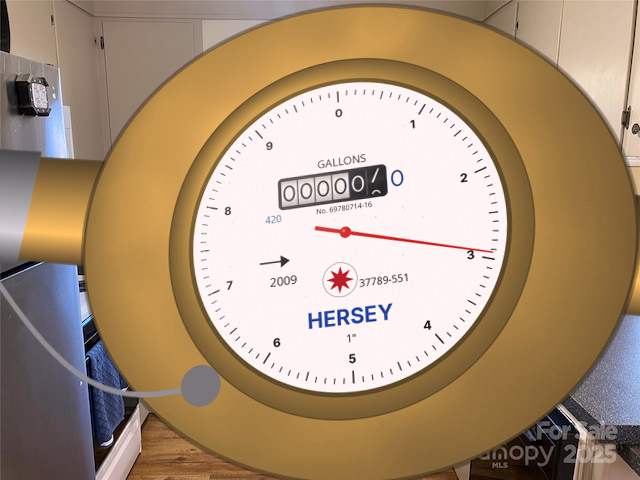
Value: 72.9 gal
